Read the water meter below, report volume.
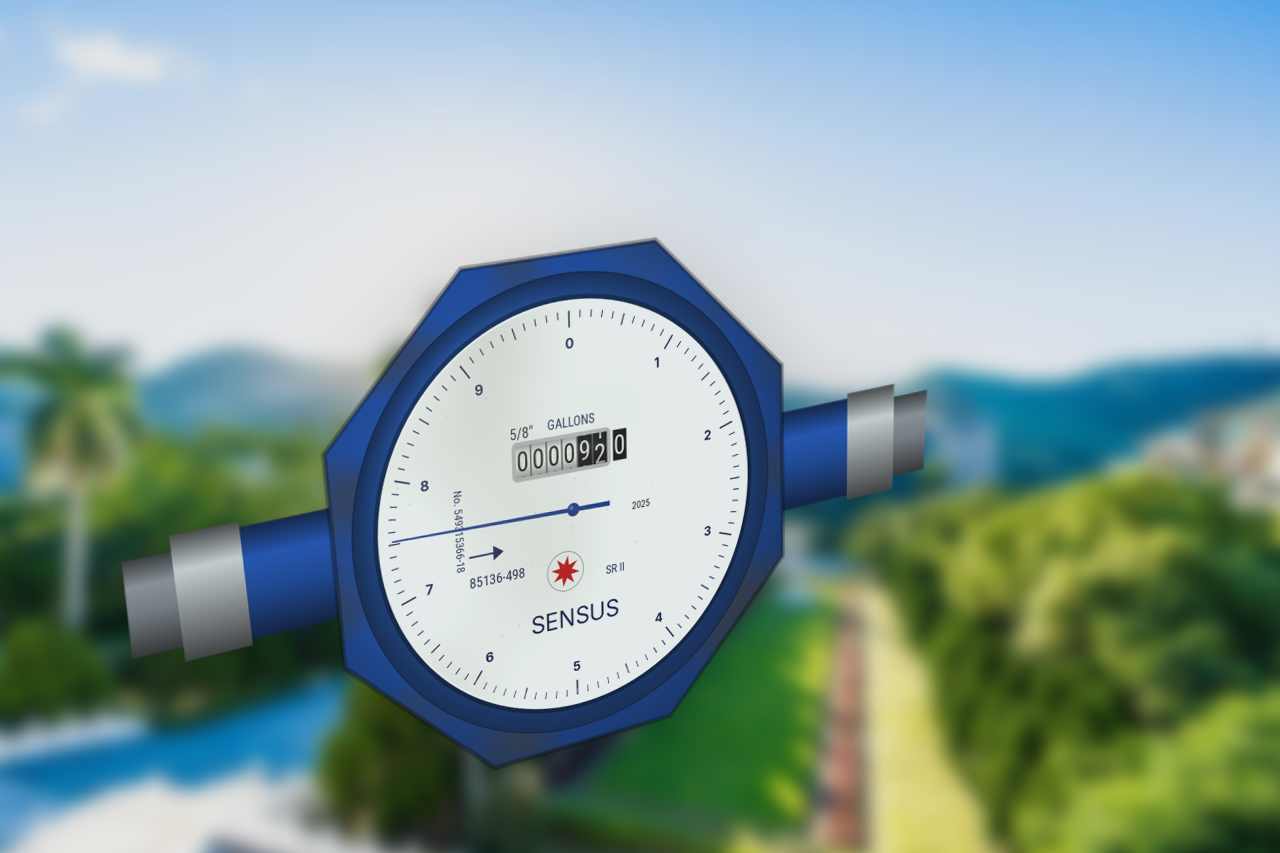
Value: 917.5 gal
